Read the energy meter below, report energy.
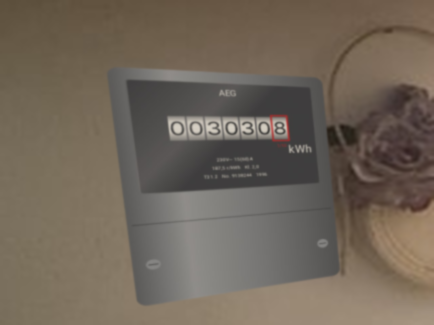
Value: 3030.8 kWh
